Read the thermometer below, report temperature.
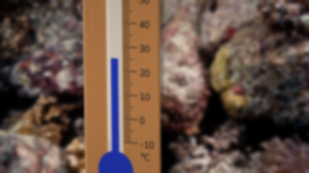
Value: 25 °C
